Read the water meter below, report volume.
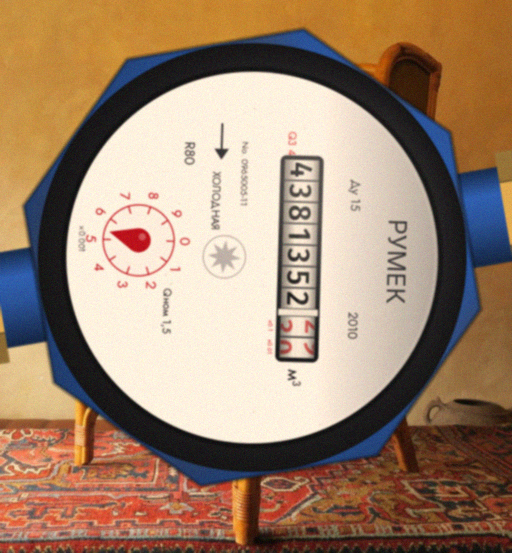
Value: 4381352.295 m³
